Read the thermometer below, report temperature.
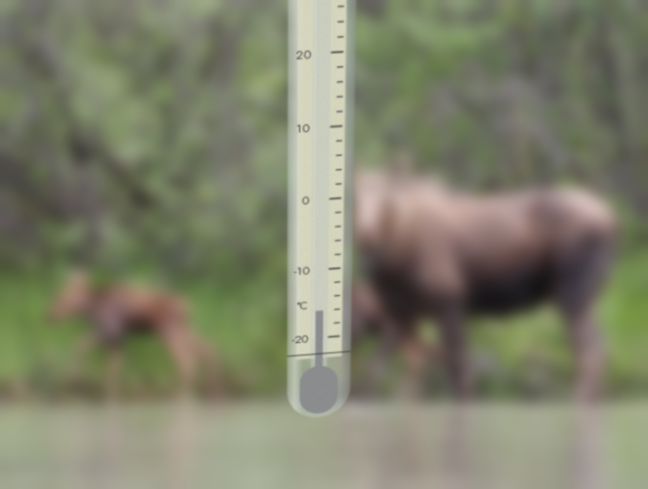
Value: -16 °C
